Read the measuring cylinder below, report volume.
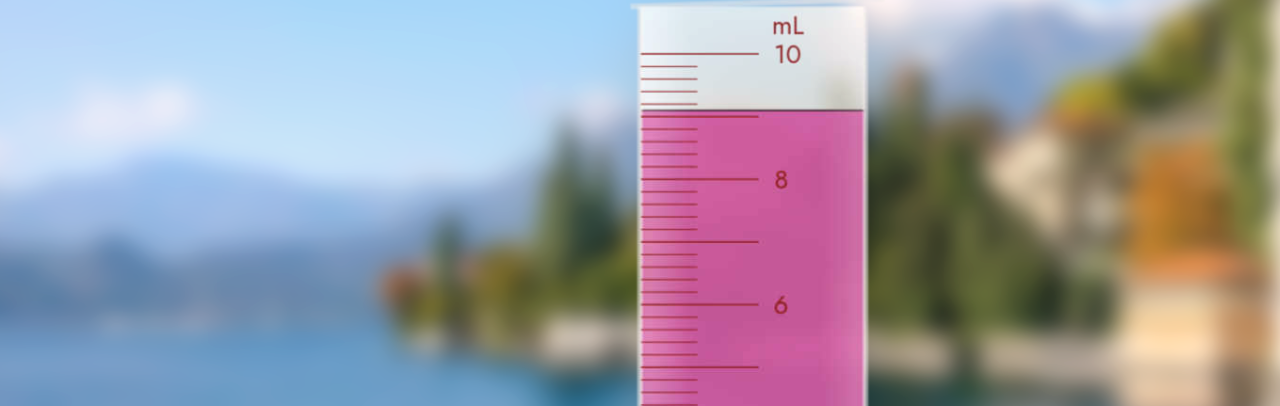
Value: 9.1 mL
